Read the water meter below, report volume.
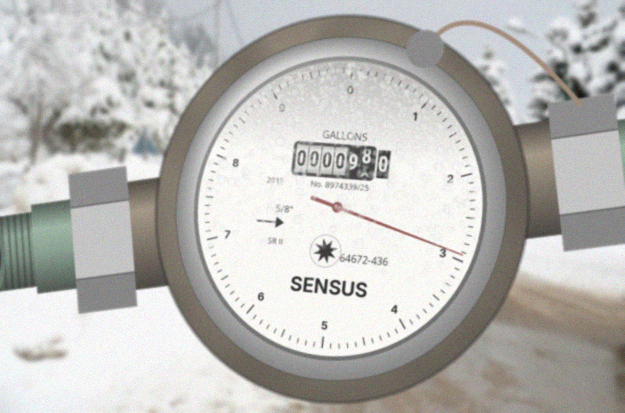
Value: 982.9 gal
